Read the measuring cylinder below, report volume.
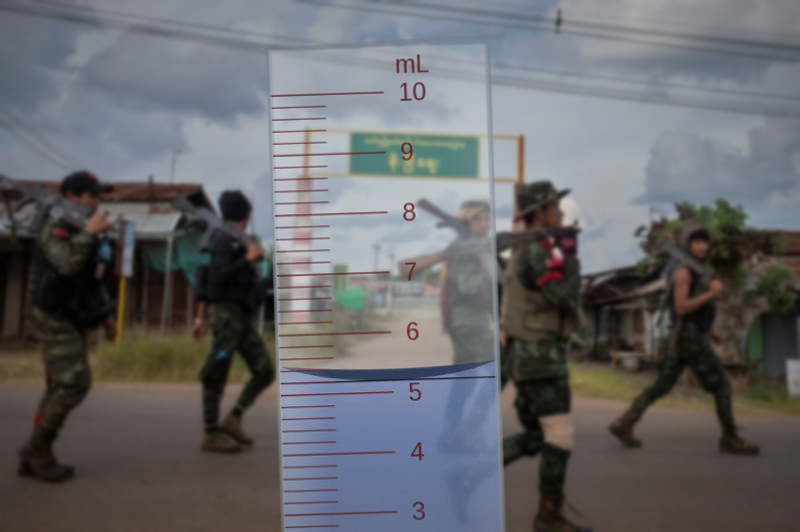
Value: 5.2 mL
